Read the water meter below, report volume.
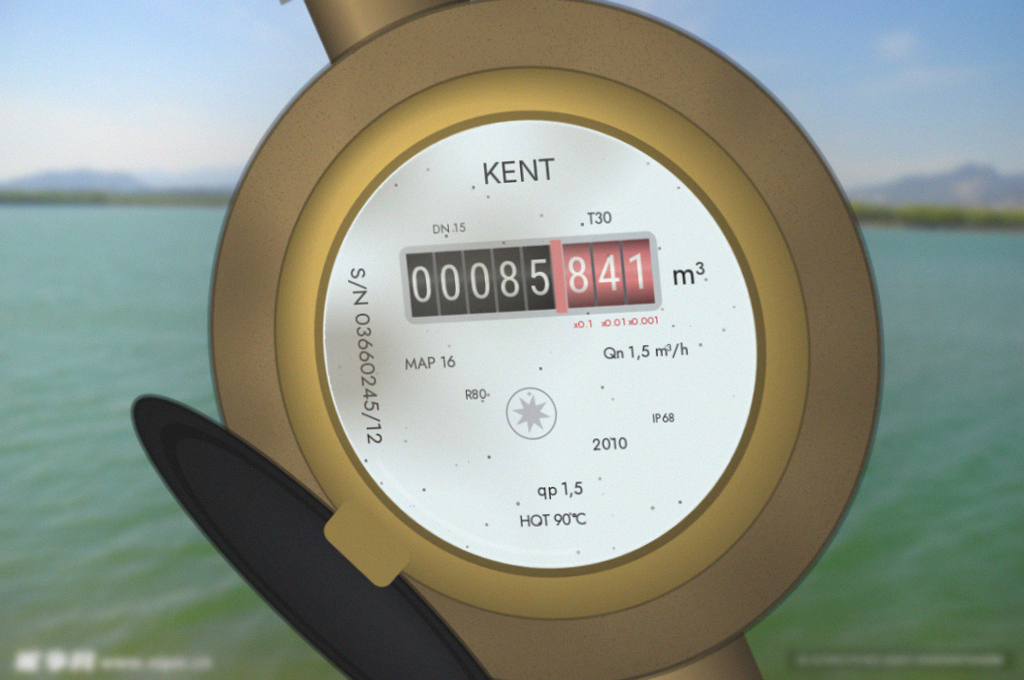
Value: 85.841 m³
